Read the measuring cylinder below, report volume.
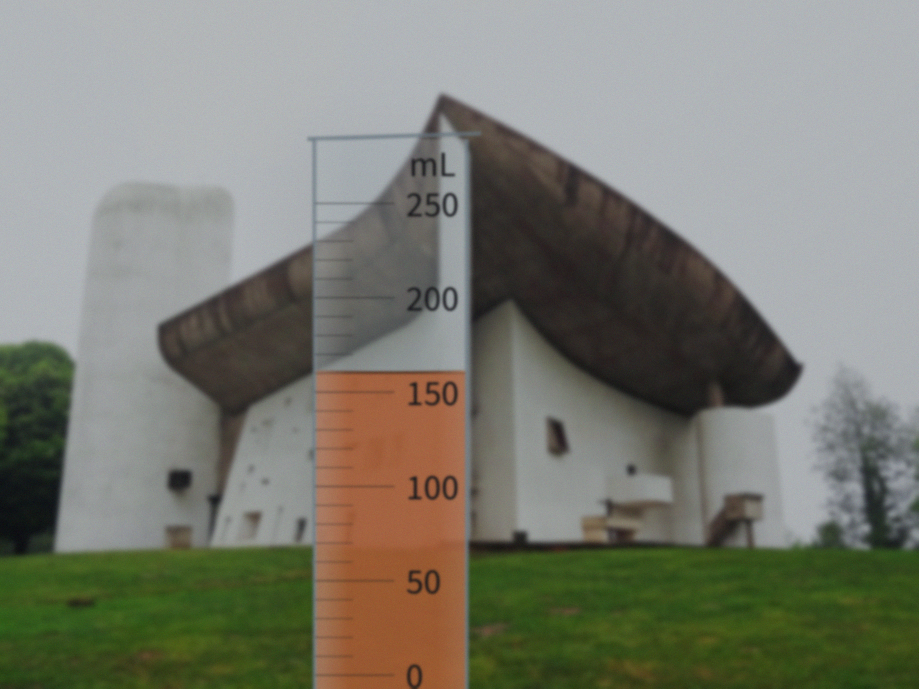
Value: 160 mL
